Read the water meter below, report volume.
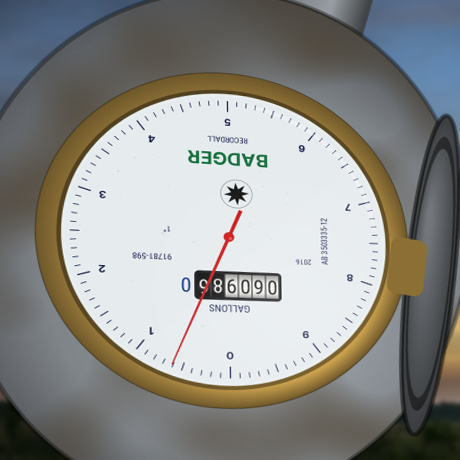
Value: 609860.6 gal
